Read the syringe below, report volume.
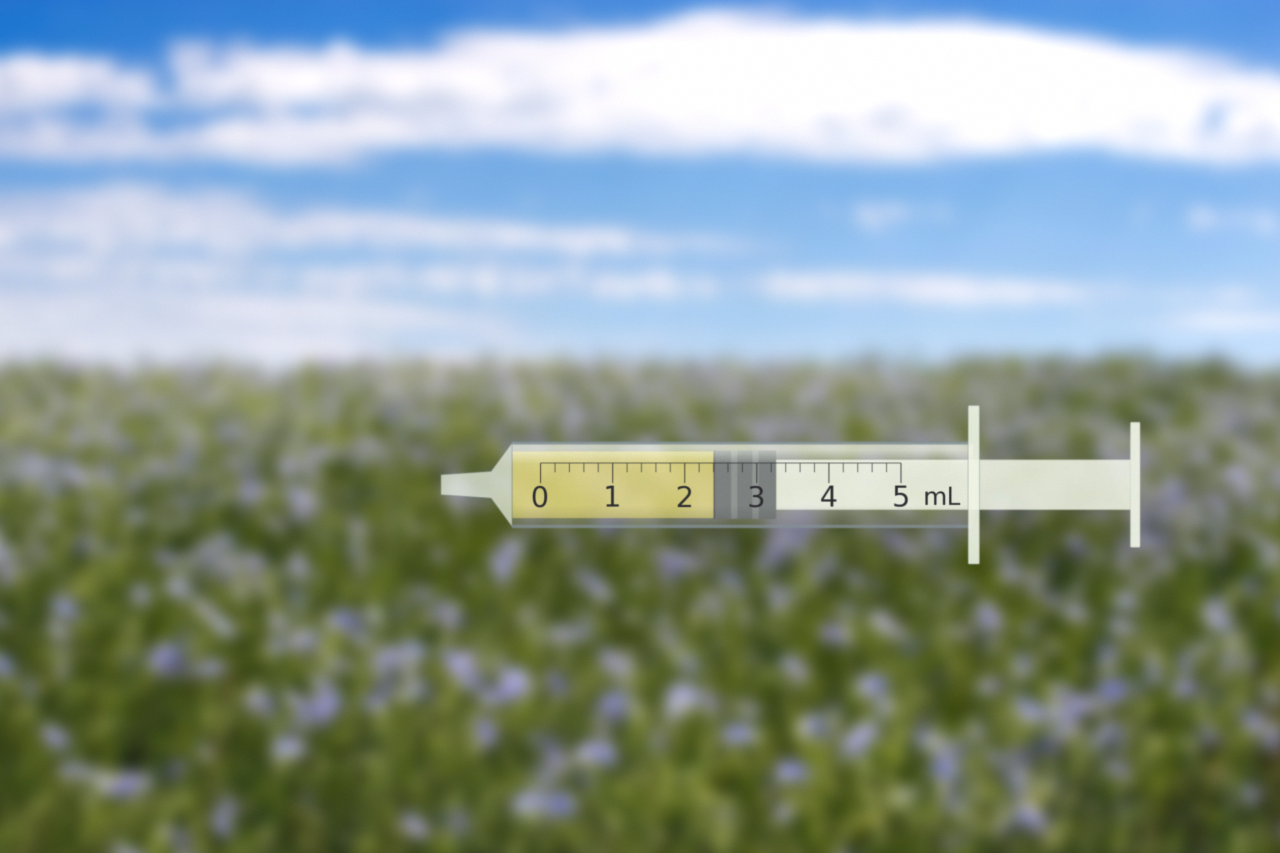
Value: 2.4 mL
